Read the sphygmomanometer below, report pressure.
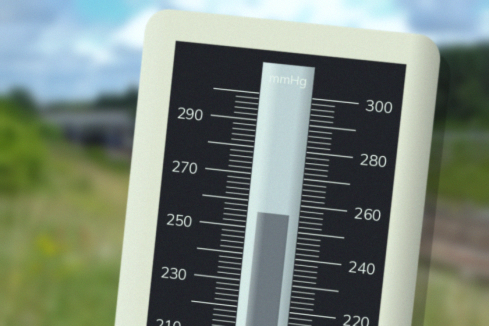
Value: 256 mmHg
